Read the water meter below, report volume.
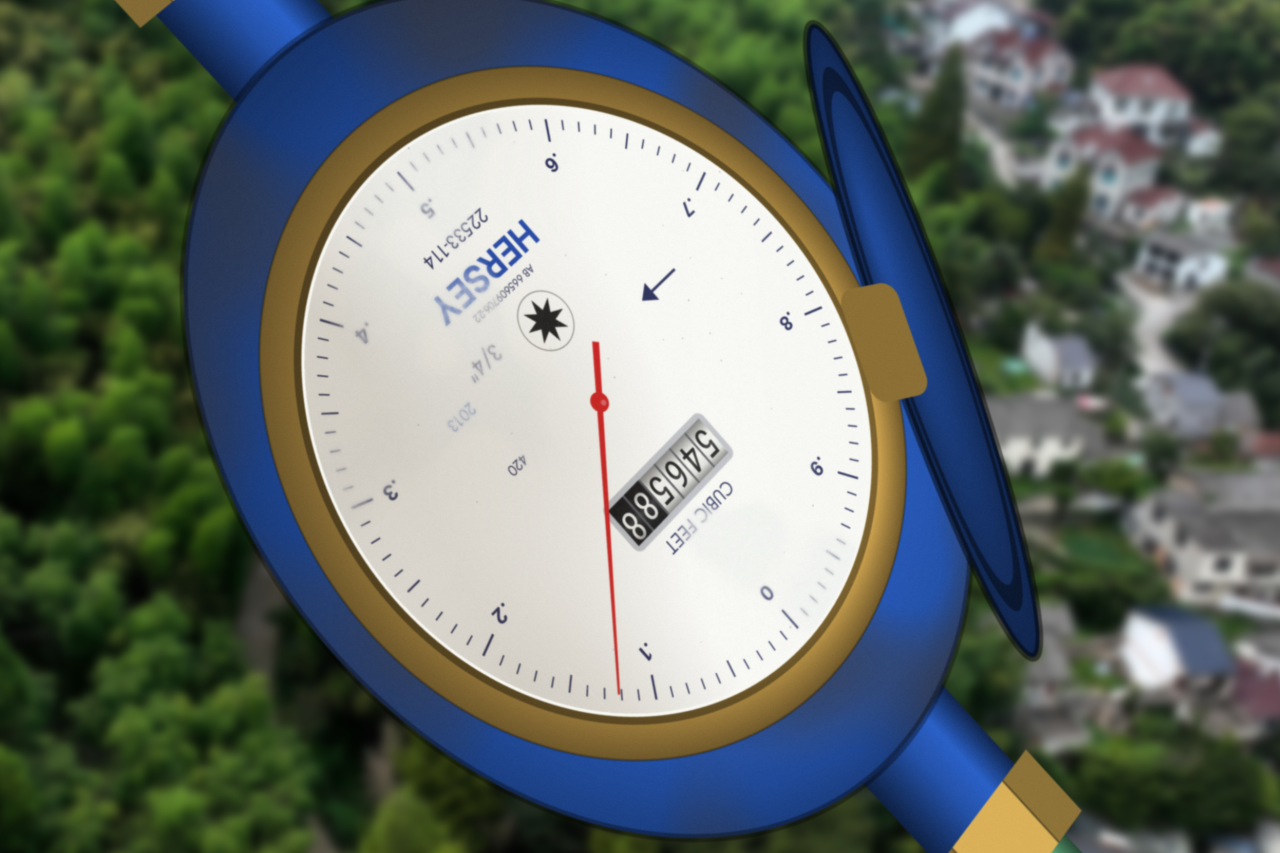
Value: 546588.12 ft³
